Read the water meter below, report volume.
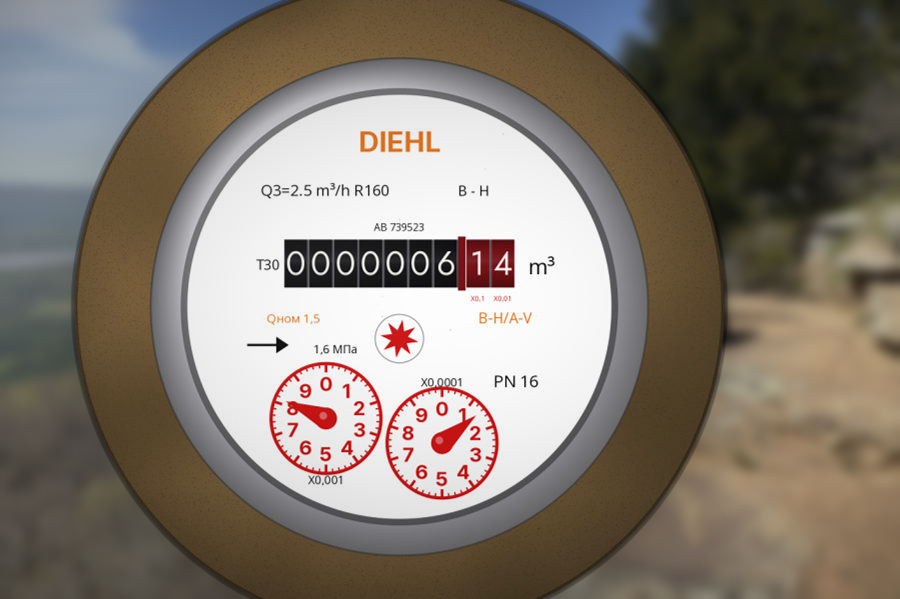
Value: 6.1481 m³
